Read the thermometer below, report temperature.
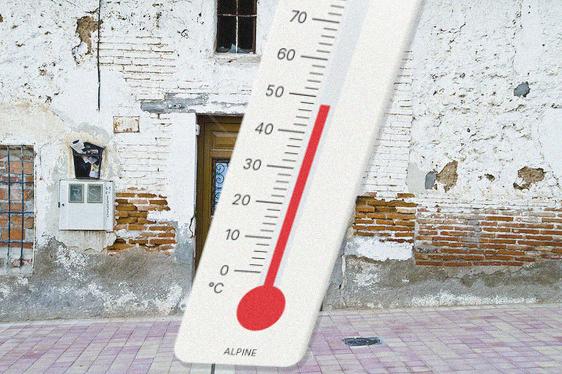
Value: 48 °C
